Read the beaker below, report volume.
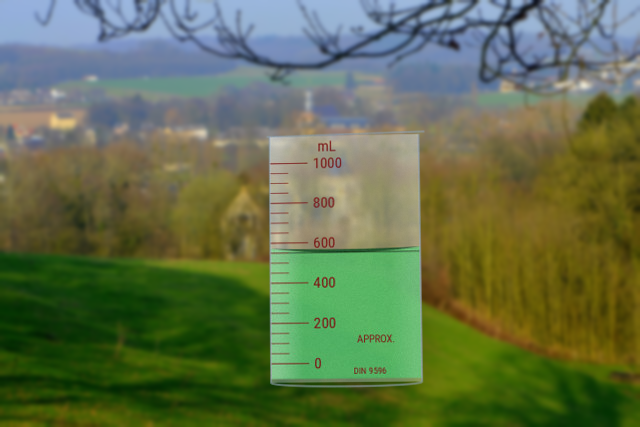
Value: 550 mL
